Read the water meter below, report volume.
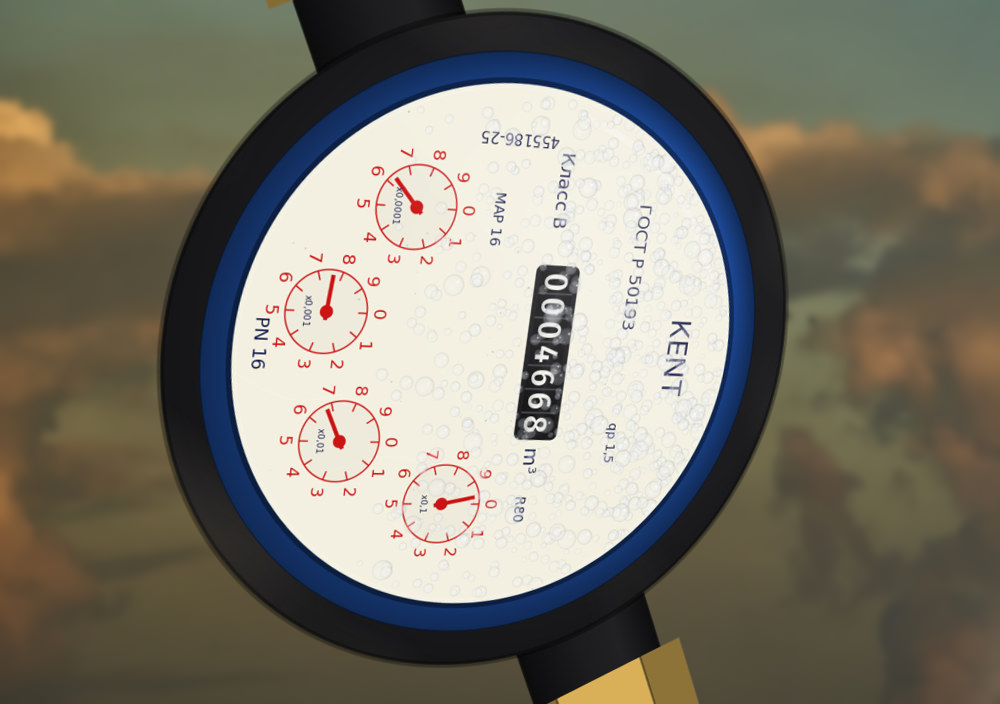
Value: 4667.9676 m³
